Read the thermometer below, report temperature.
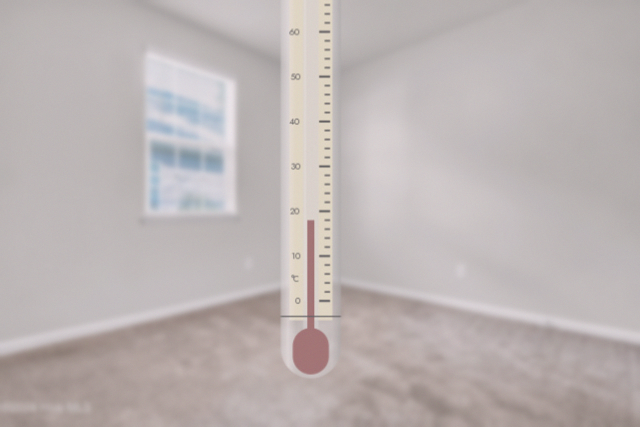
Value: 18 °C
